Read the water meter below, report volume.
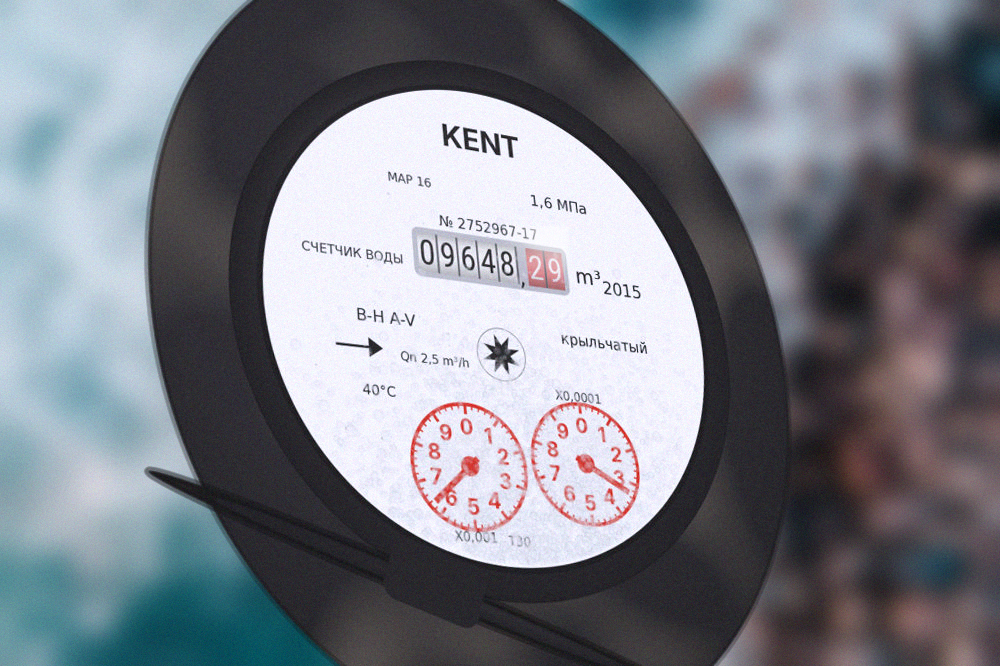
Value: 9648.2963 m³
